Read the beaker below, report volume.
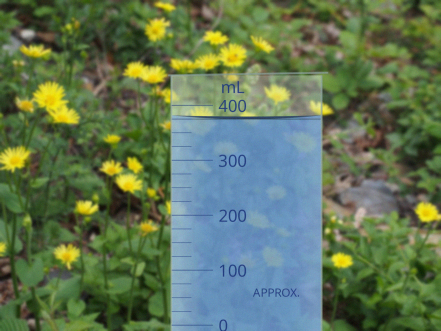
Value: 375 mL
